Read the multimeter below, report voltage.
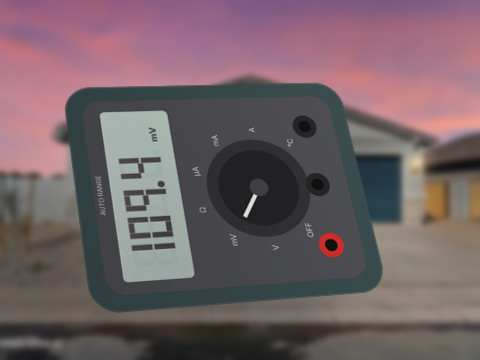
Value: 109.4 mV
